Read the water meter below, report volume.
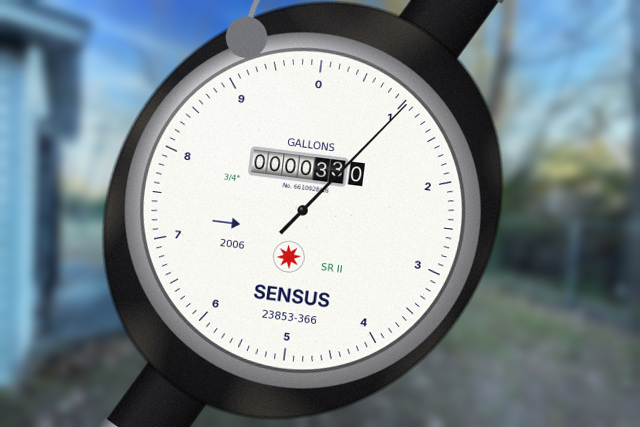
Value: 331.0 gal
